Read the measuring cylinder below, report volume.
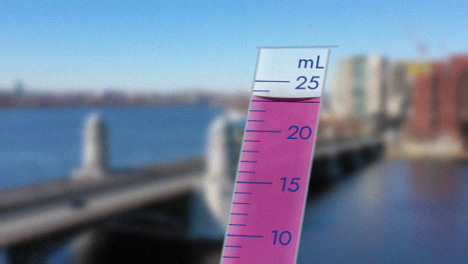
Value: 23 mL
